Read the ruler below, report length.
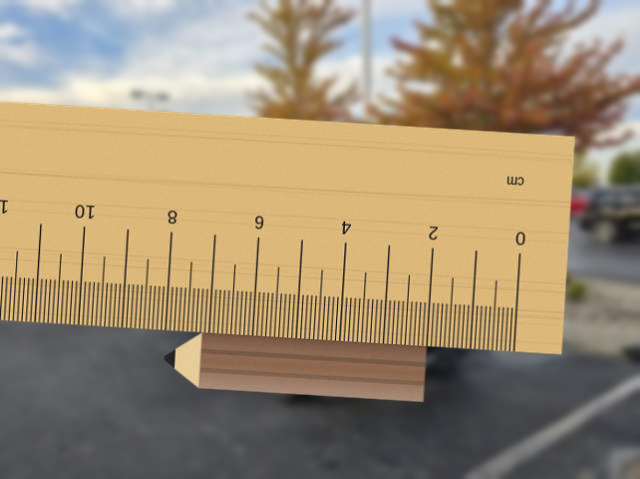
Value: 6 cm
